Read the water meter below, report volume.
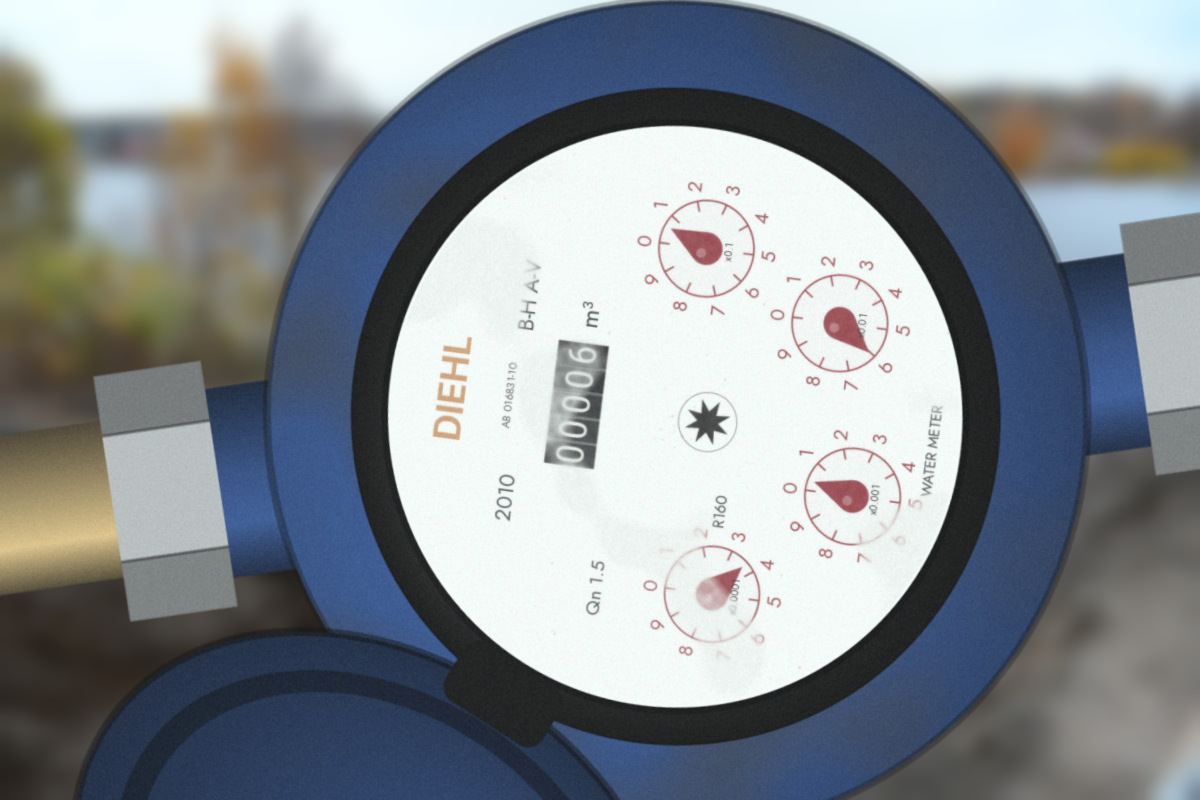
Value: 6.0603 m³
